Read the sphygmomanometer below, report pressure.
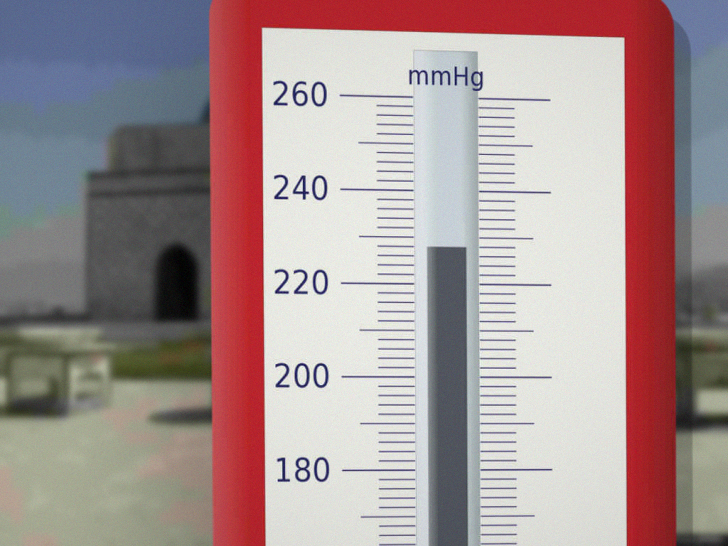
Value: 228 mmHg
